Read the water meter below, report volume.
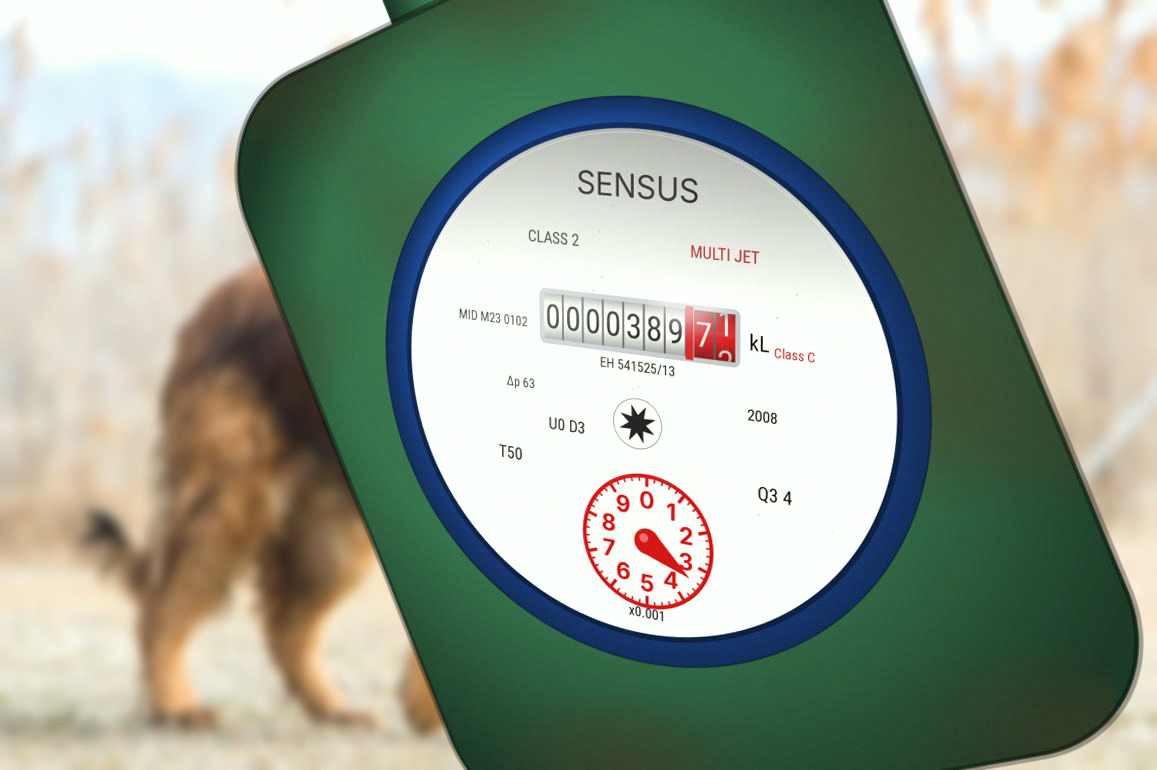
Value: 389.713 kL
